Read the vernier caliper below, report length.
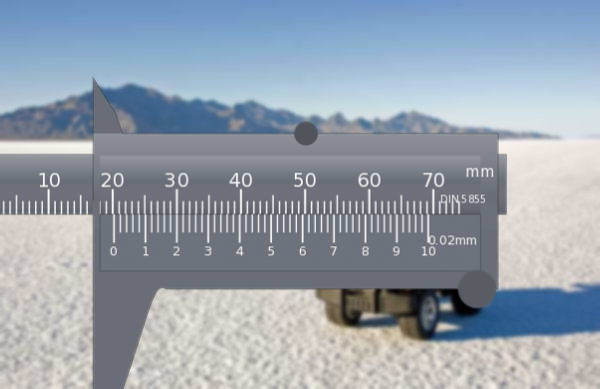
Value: 20.2 mm
